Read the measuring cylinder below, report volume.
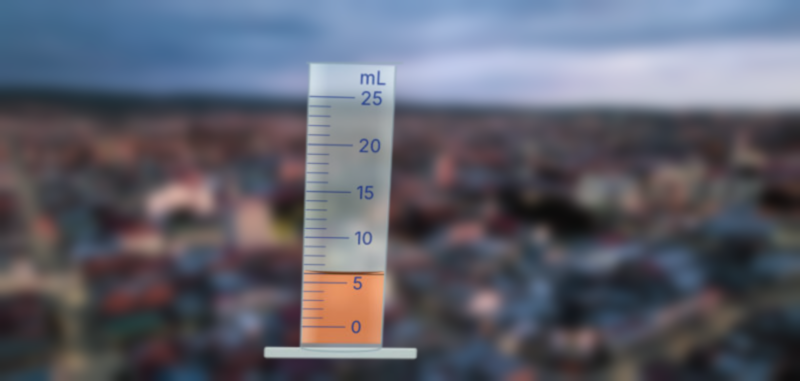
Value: 6 mL
